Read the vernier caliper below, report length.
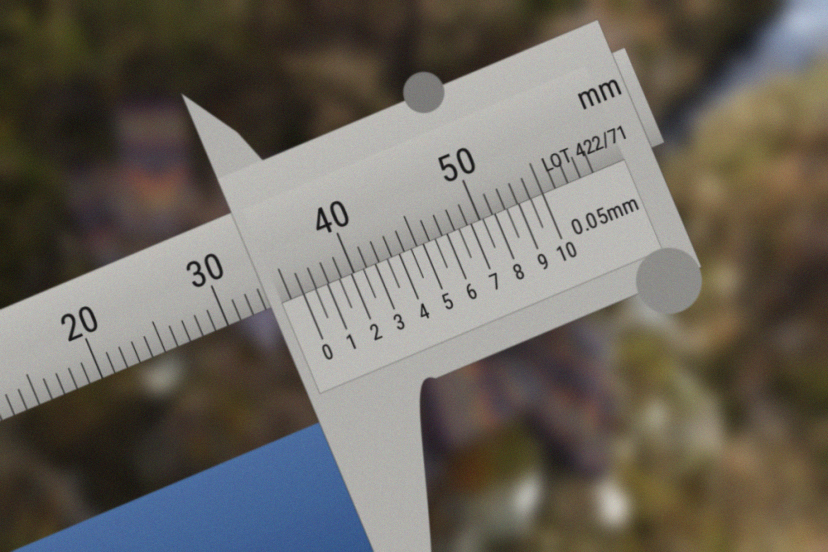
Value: 36.0 mm
